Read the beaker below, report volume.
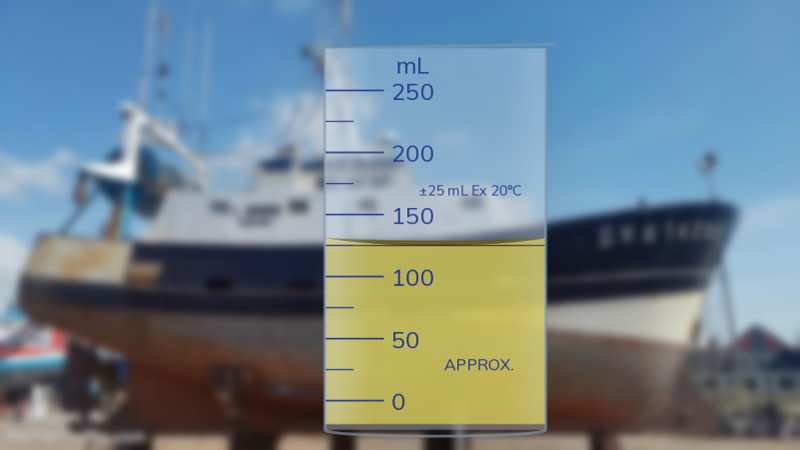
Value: 125 mL
